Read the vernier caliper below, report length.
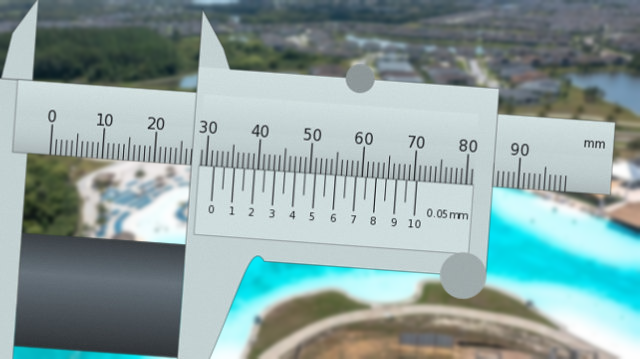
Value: 31.5 mm
